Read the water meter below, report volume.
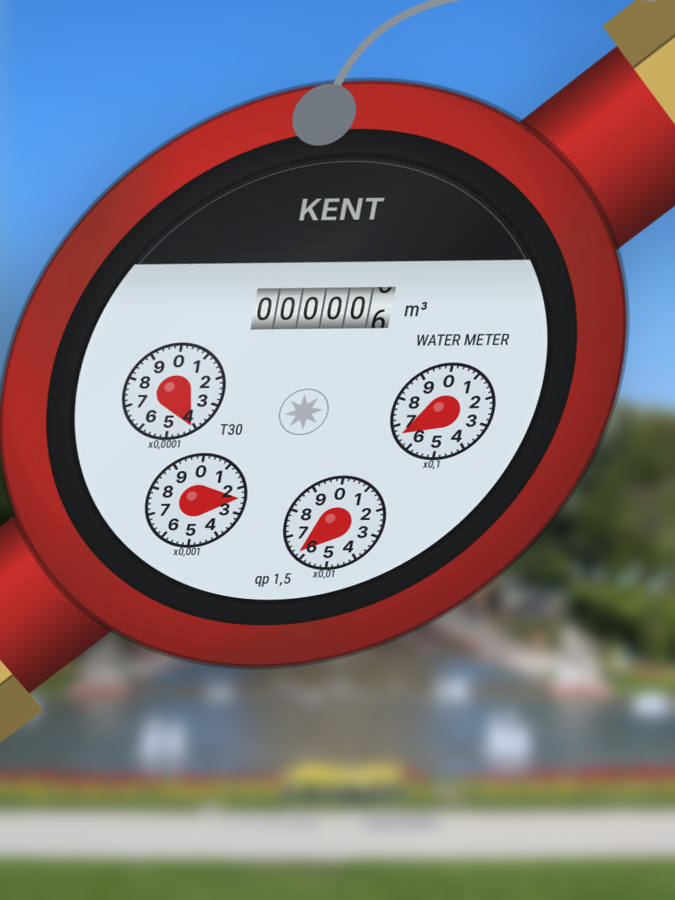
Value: 5.6624 m³
